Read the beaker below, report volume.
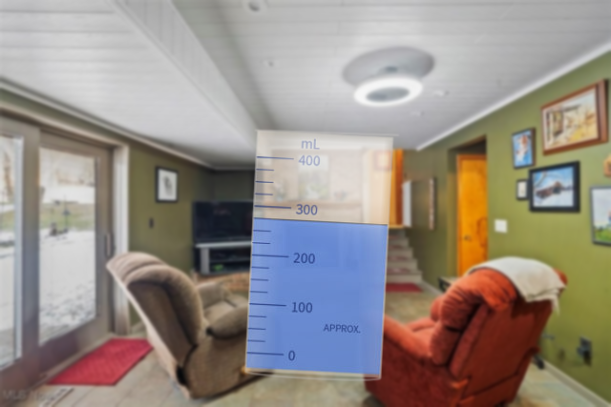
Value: 275 mL
